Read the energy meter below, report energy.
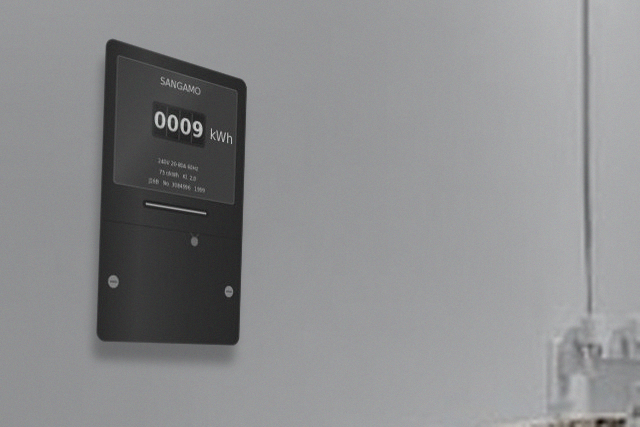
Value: 9 kWh
